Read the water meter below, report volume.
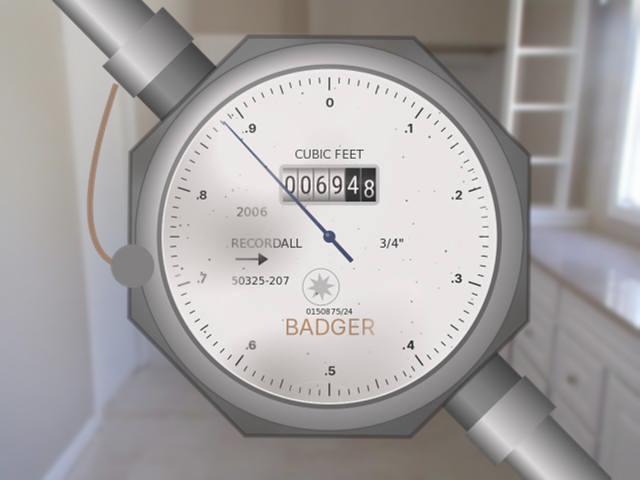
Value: 6947.88 ft³
